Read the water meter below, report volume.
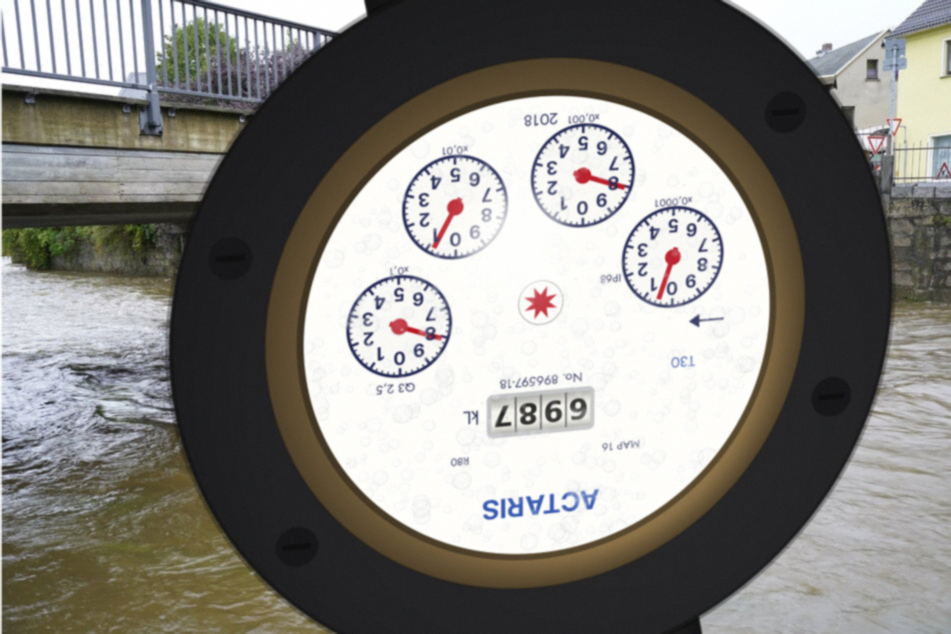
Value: 6987.8080 kL
